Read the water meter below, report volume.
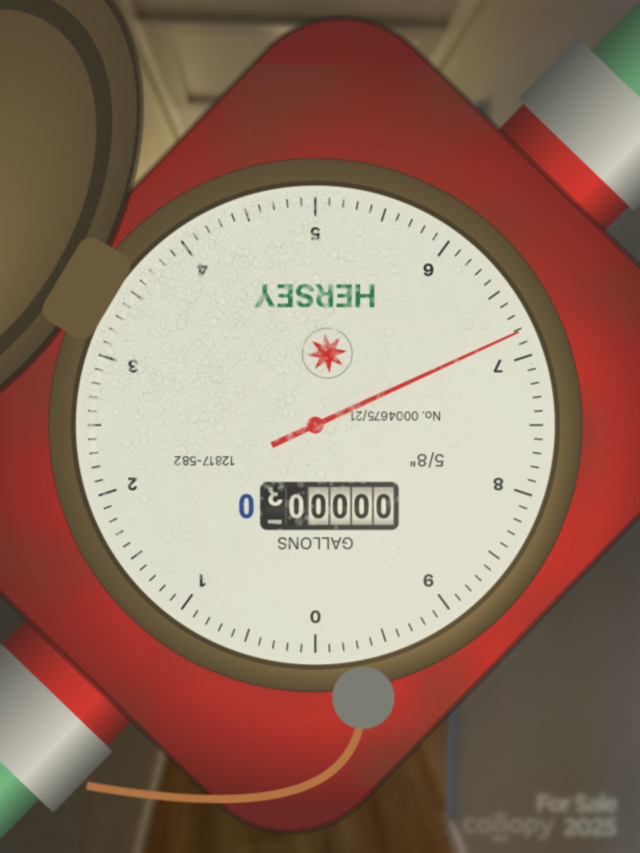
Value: 26.8 gal
